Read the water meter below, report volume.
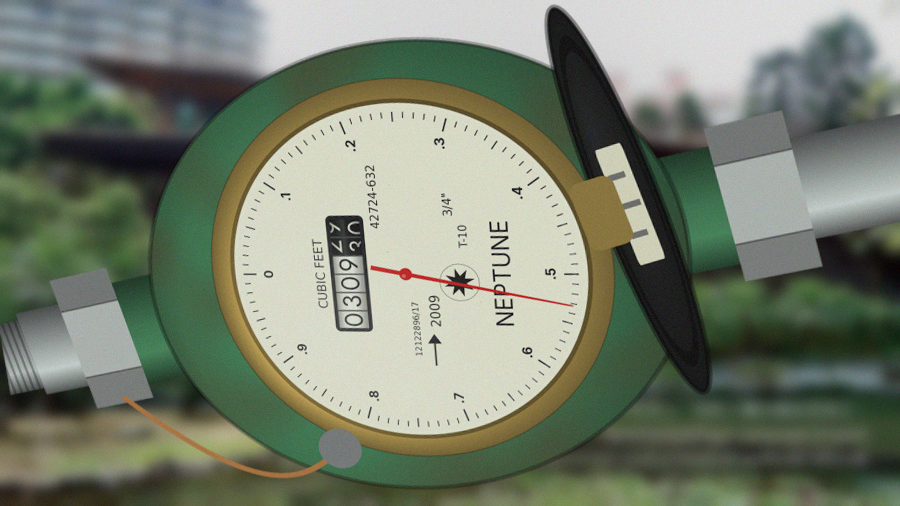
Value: 30929.53 ft³
